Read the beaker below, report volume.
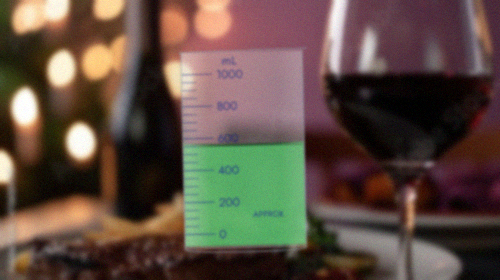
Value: 550 mL
